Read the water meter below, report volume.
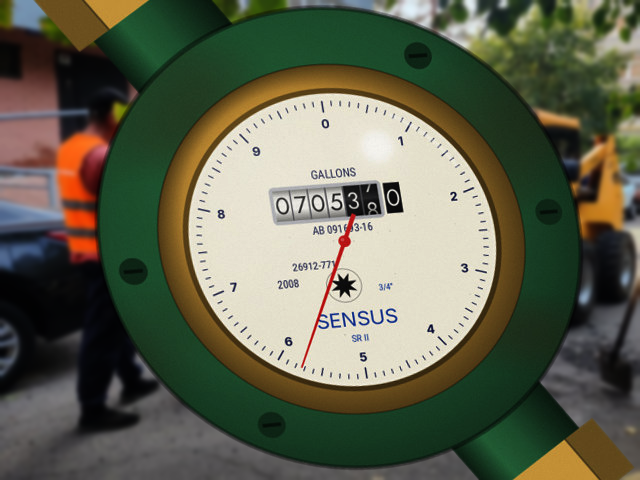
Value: 705375.7 gal
